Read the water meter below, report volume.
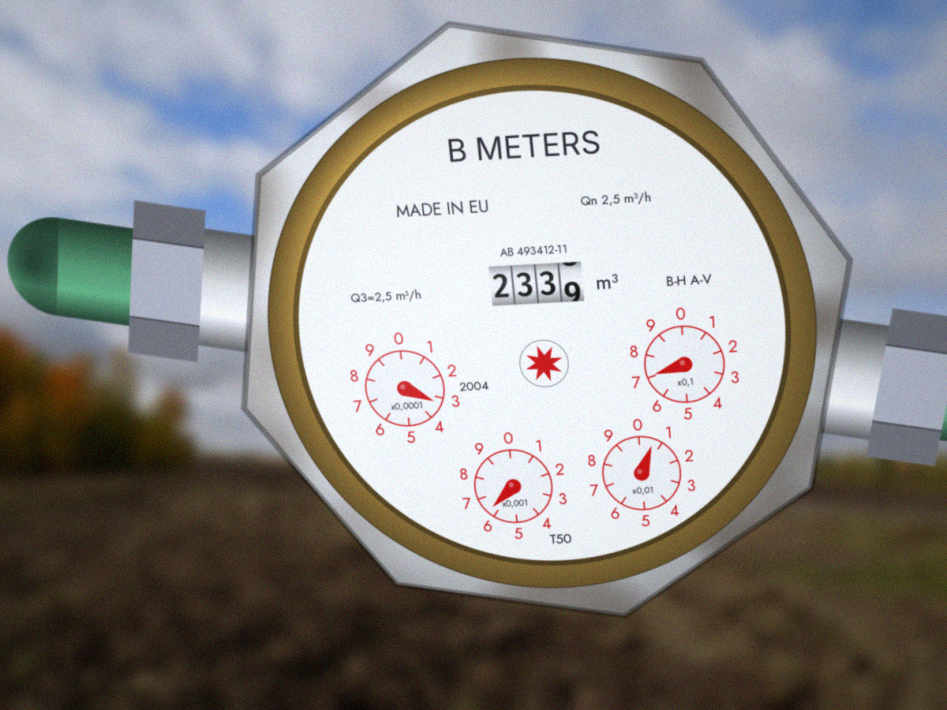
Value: 2338.7063 m³
